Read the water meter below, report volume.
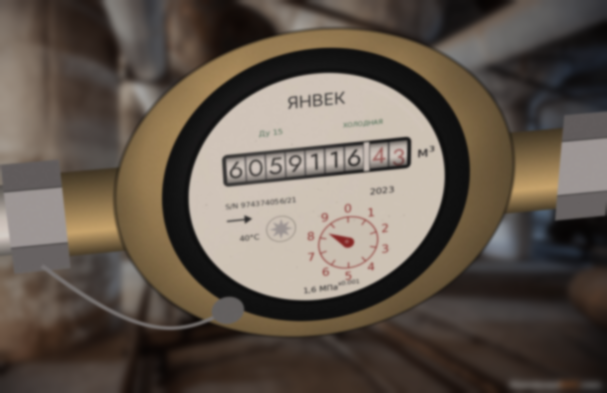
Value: 6059116.428 m³
